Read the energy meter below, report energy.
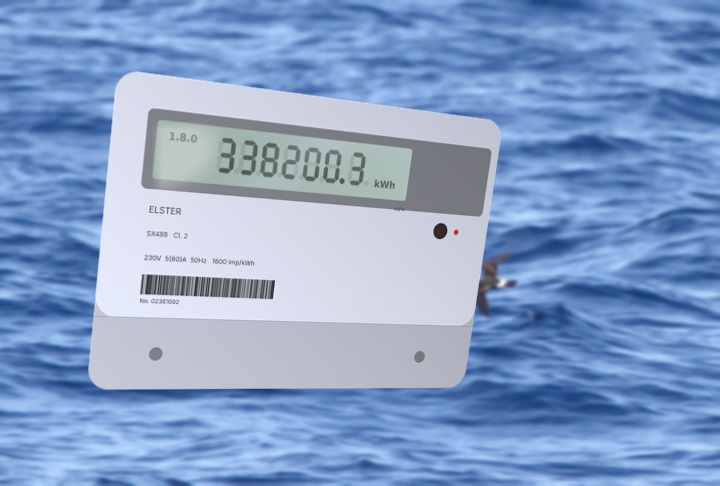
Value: 338200.3 kWh
